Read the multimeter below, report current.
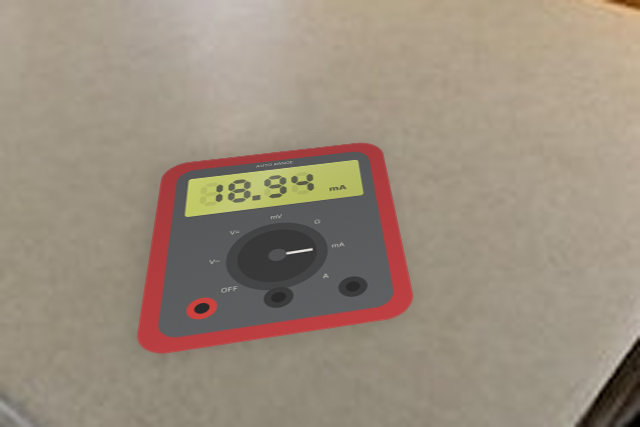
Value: 18.94 mA
